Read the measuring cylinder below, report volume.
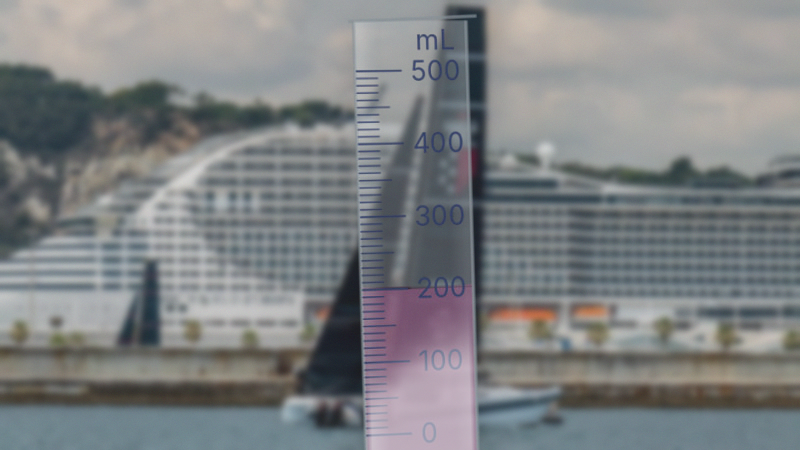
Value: 200 mL
